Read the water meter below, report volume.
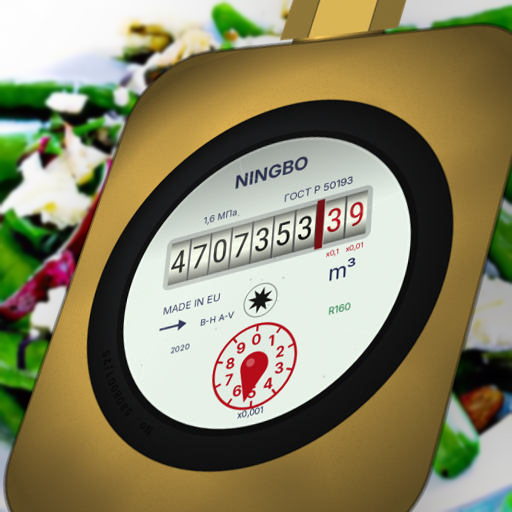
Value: 4707353.395 m³
